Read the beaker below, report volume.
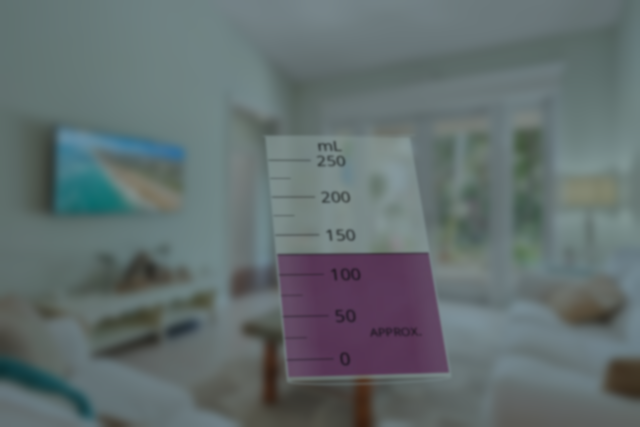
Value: 125 mL
